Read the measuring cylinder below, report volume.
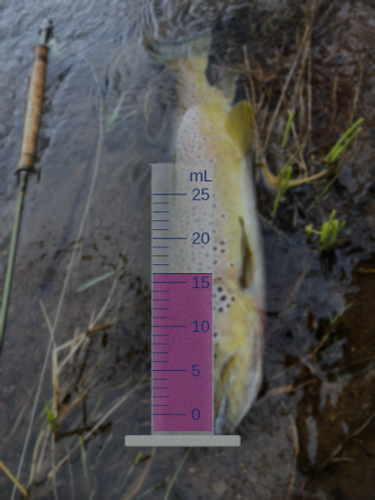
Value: 16 mL
